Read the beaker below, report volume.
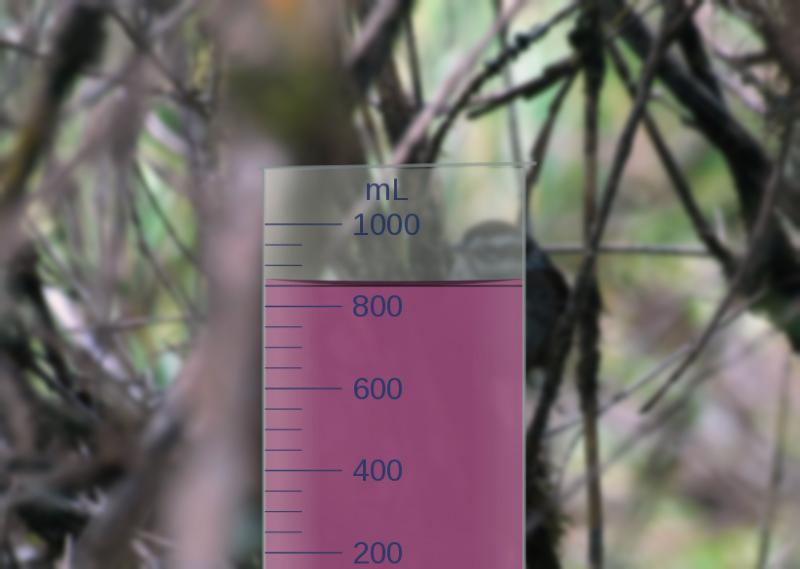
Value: 850 mL
